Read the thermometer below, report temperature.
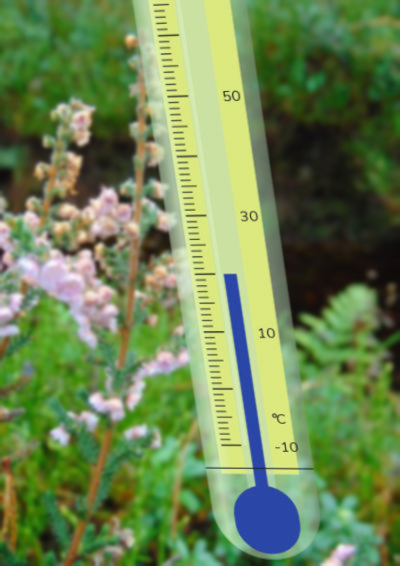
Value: 20 °C
